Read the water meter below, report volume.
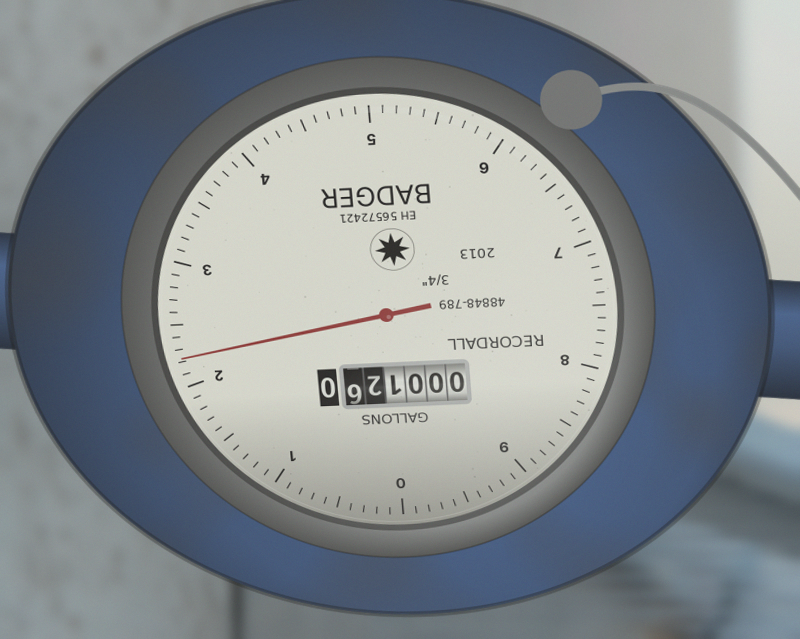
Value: 1262.2 gal
